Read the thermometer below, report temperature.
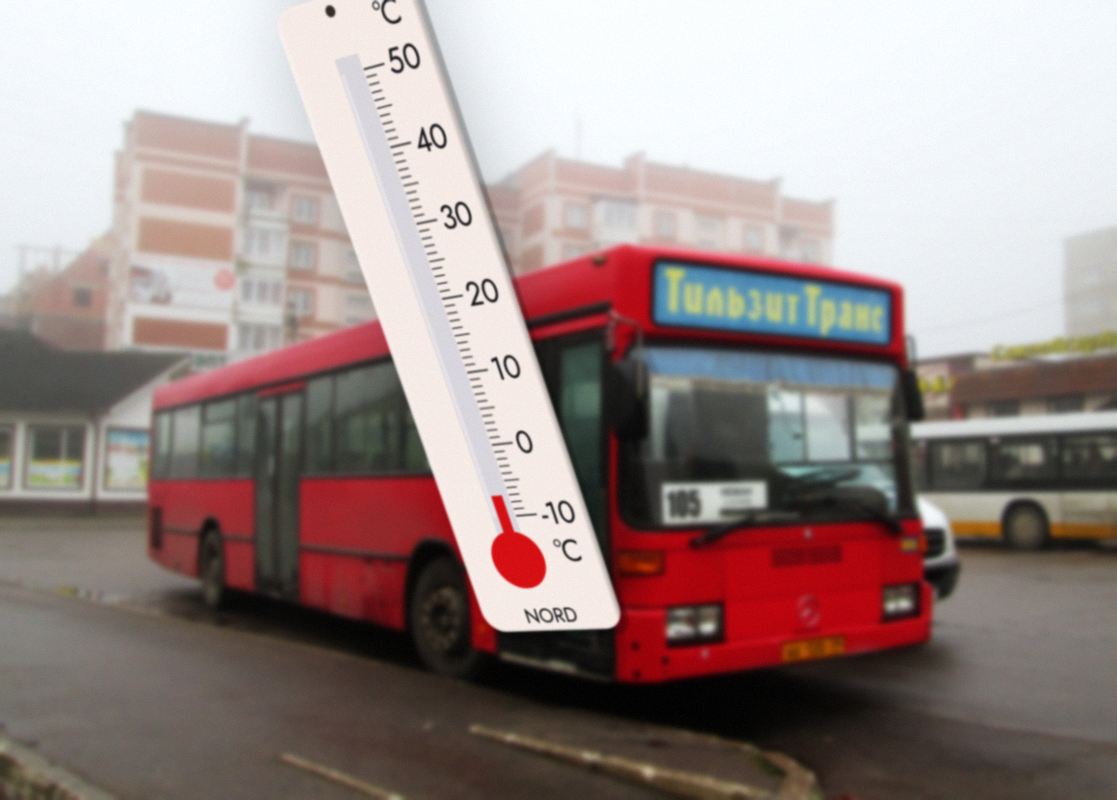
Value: -7 °C
